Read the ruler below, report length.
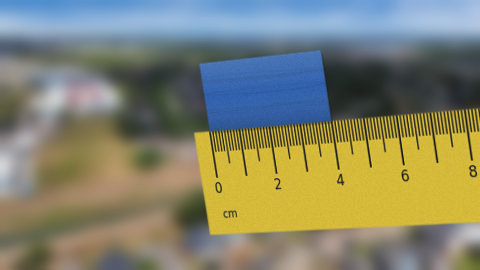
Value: 4 cm
